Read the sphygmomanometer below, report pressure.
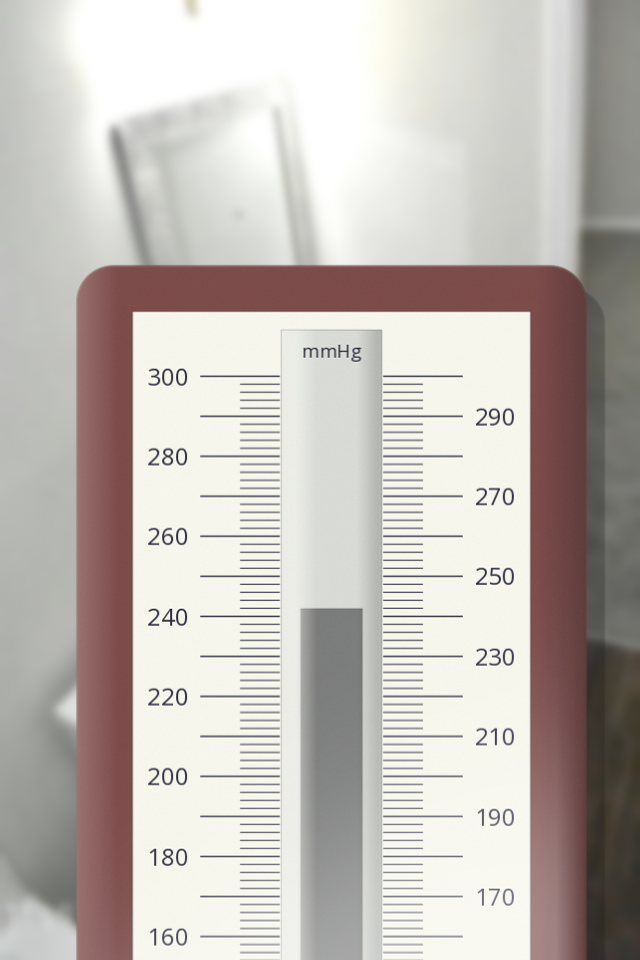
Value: 242 mmHg
